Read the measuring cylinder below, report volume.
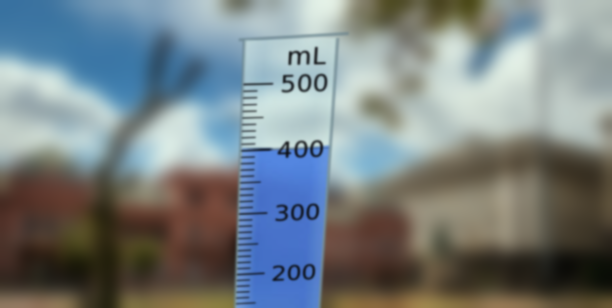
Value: 400 mL
